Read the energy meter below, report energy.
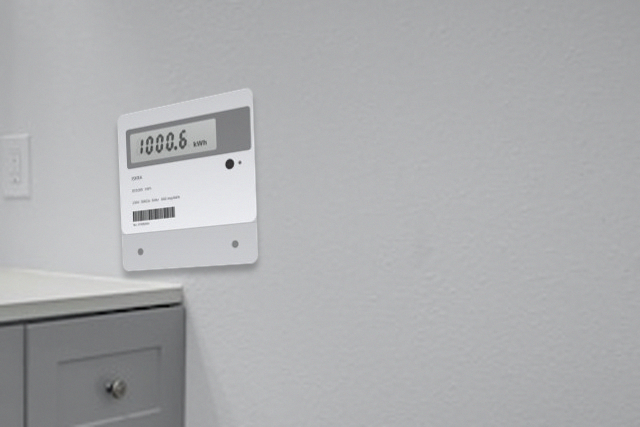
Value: 1000.6 kWh
